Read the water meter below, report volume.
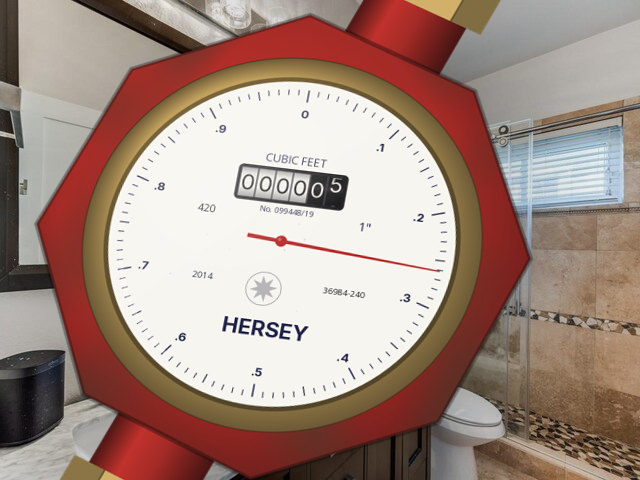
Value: 5.26 ft³
